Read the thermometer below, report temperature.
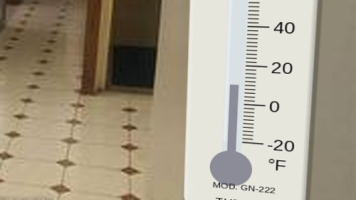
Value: 10 °F
